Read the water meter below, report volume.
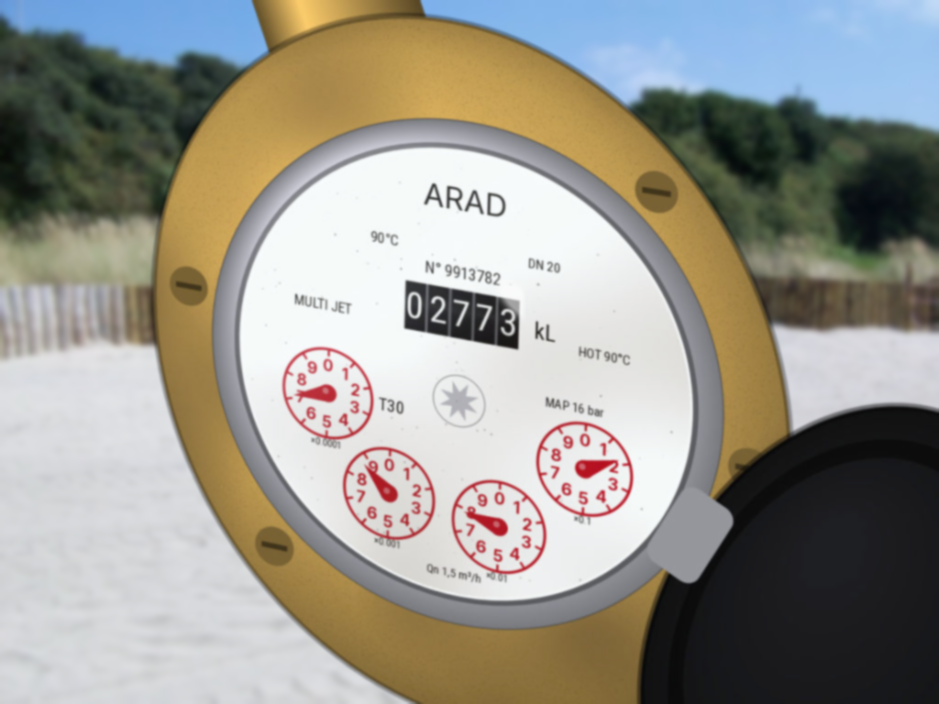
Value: 2773.1787 kL
